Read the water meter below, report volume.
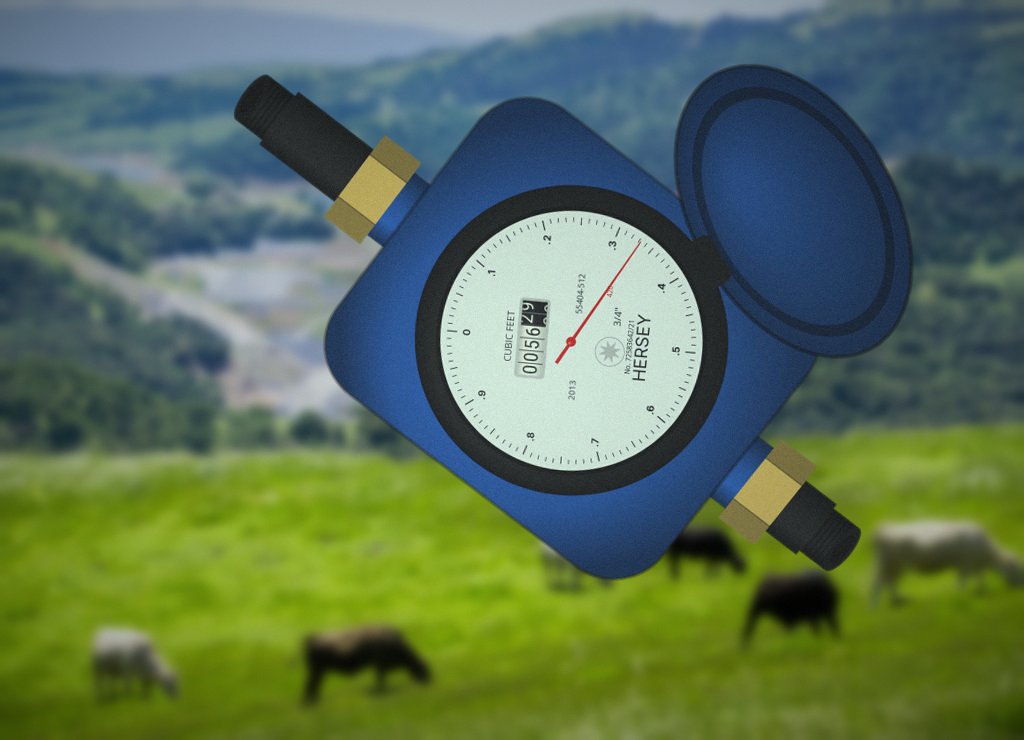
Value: 5629.33 ft³
